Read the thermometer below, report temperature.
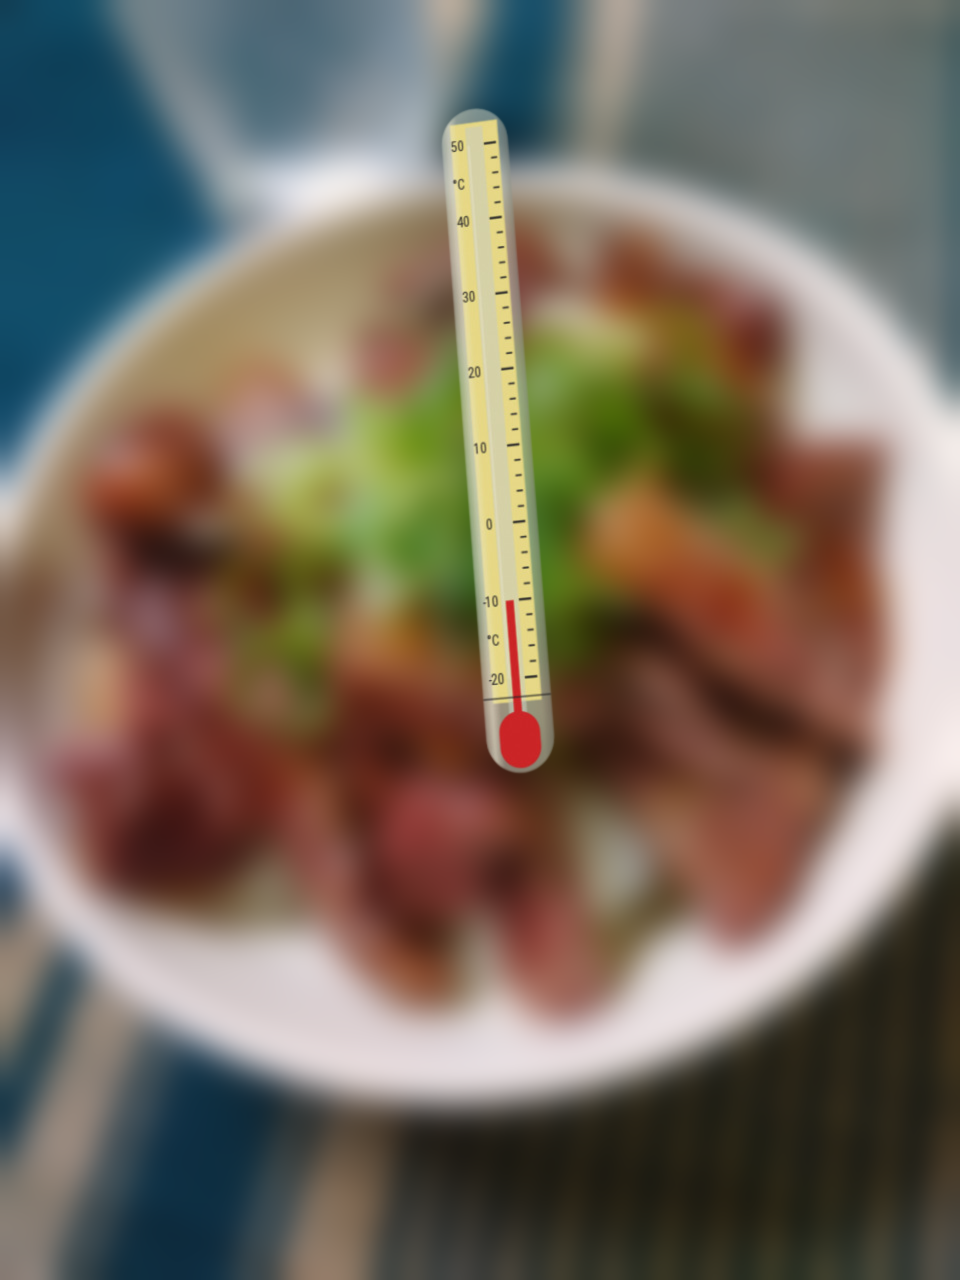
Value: -10 °C
